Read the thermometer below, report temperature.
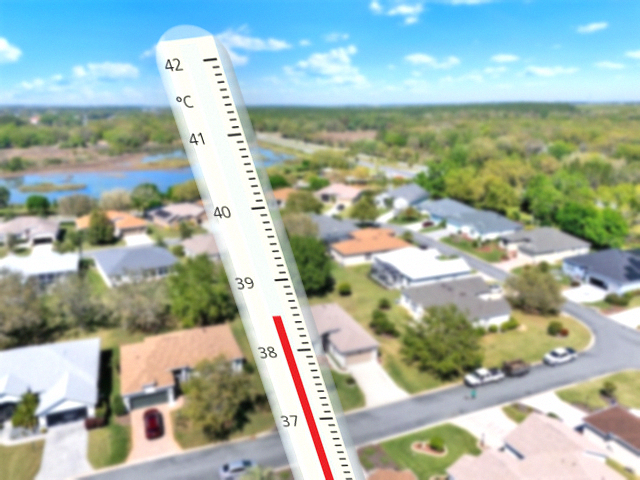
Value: 38.5 °C
